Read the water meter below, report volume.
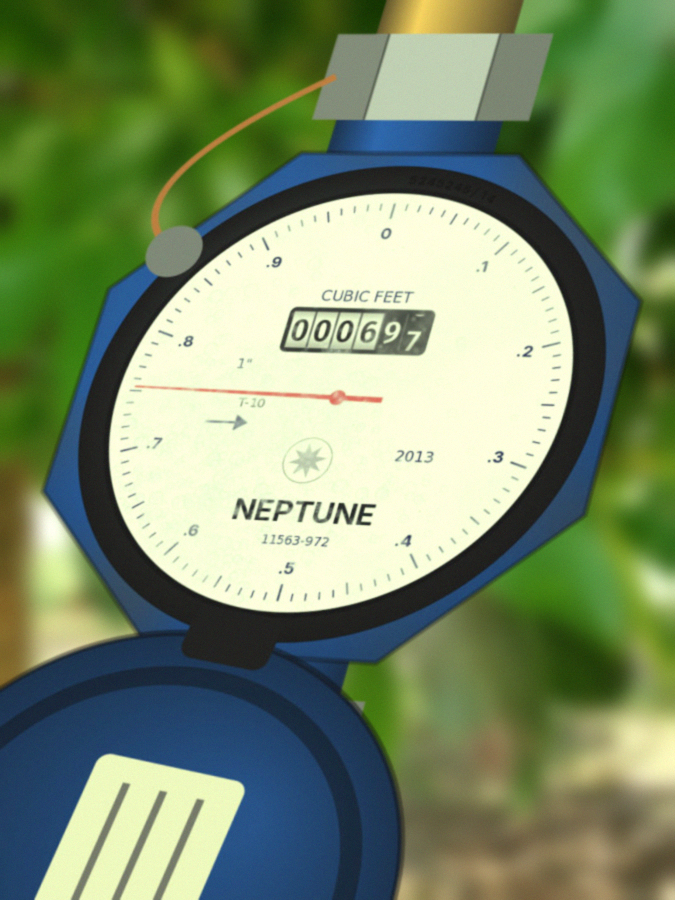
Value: 696.75 ft³
